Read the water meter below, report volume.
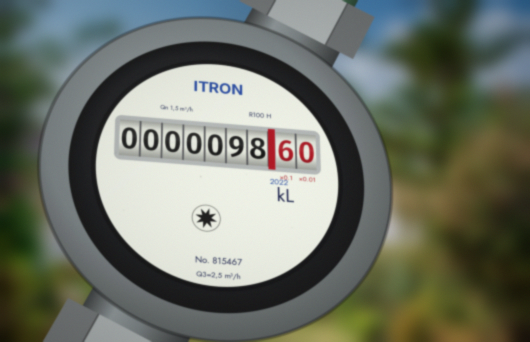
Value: 98.60 kL
